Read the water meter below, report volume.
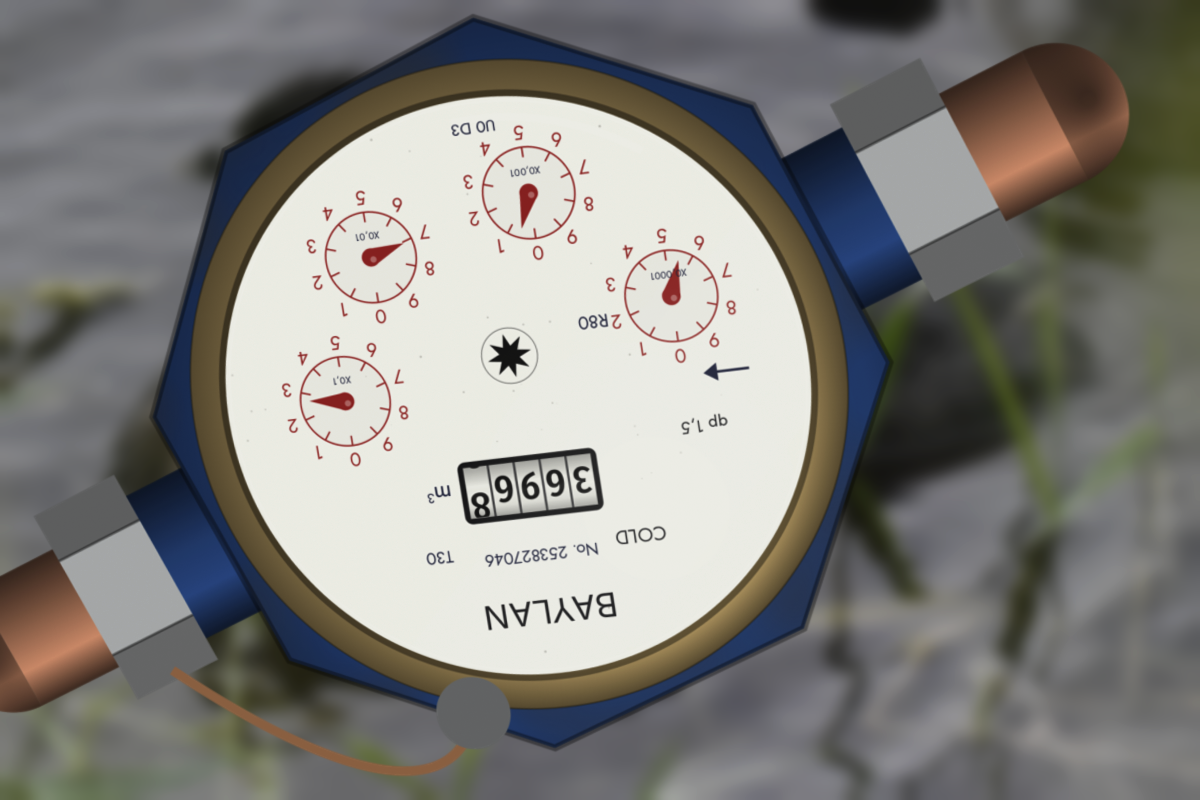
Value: 36968.2705 m³
